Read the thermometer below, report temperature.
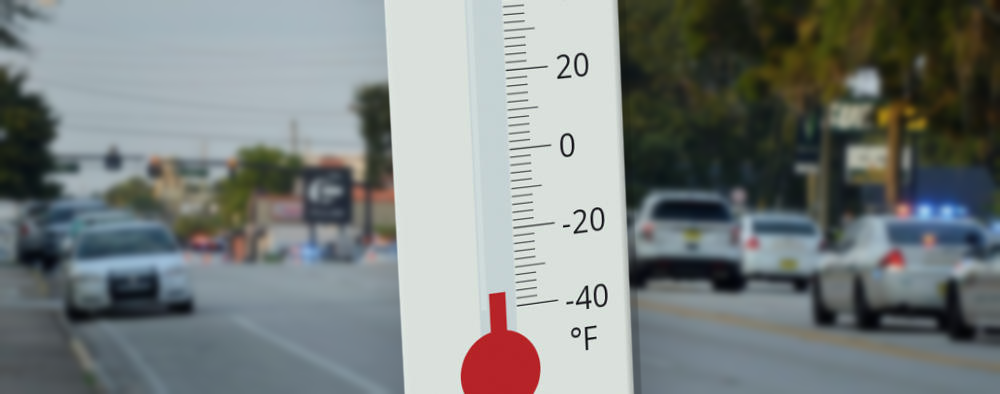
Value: -36 °F
